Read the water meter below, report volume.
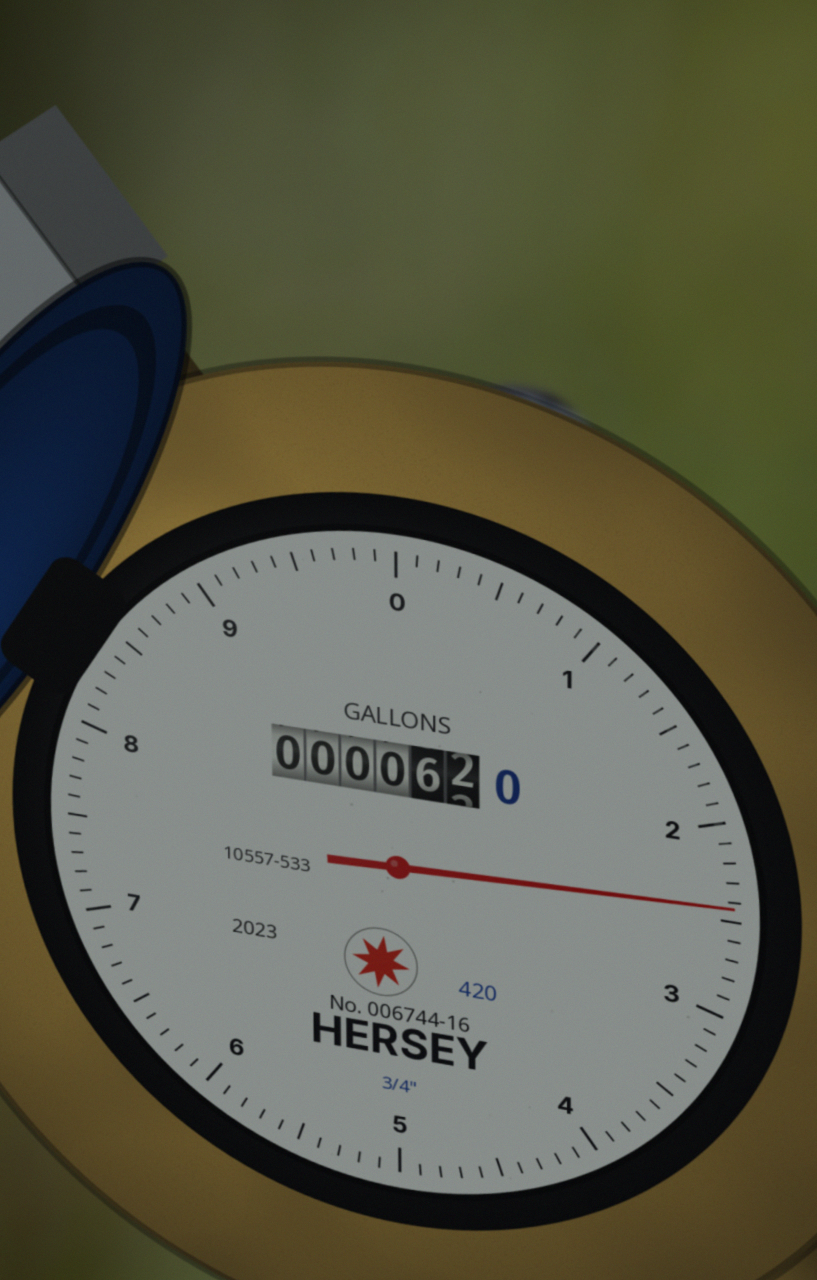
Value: 622.4 gal
